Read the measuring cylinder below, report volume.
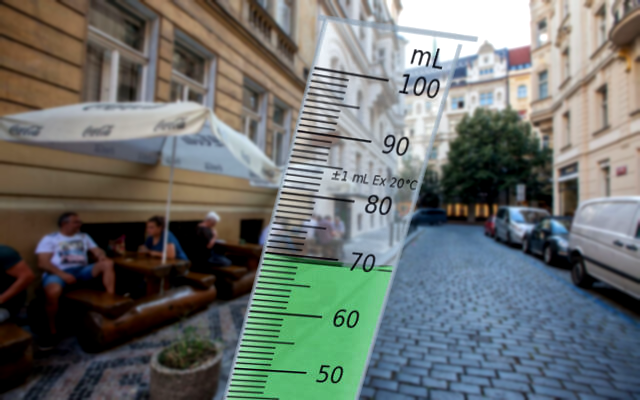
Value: 69 mL
